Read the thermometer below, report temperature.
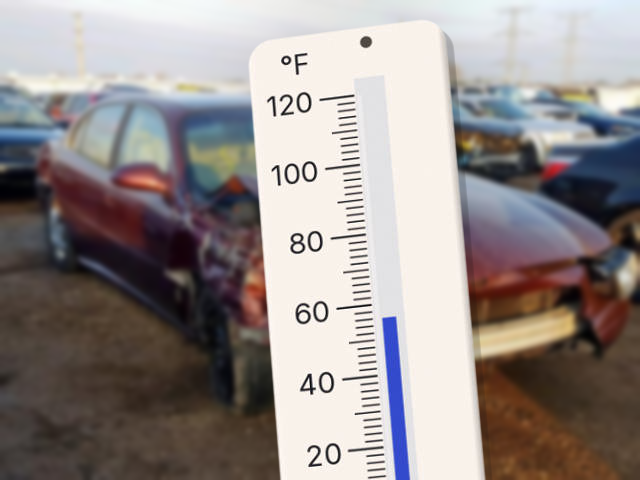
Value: 56 °F
